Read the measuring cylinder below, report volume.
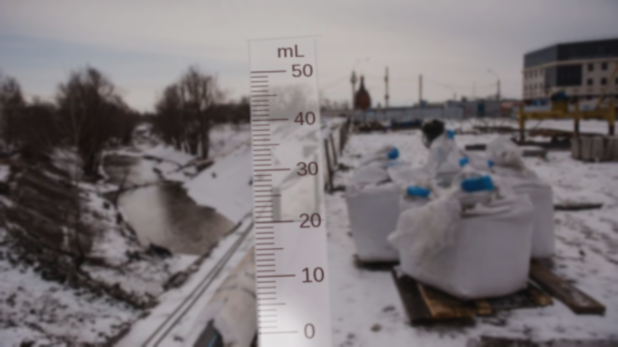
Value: 20 mL
